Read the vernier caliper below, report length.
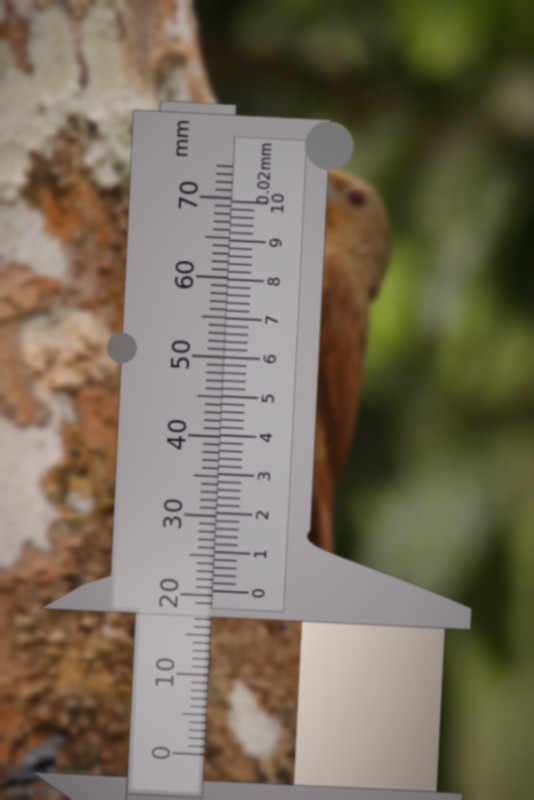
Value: 20.6 mm
